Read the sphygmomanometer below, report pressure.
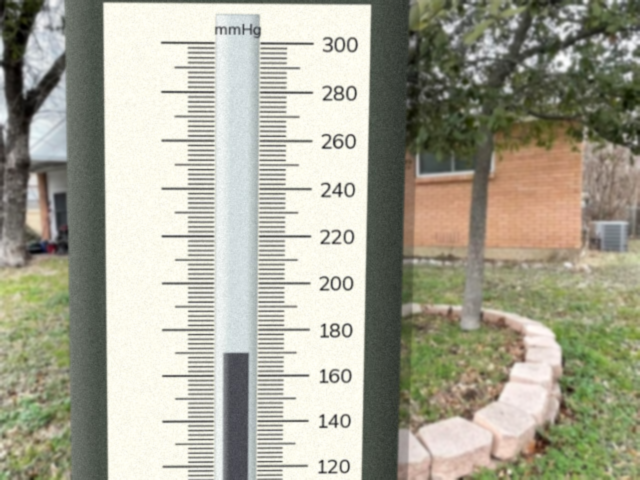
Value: 170 mmHg
